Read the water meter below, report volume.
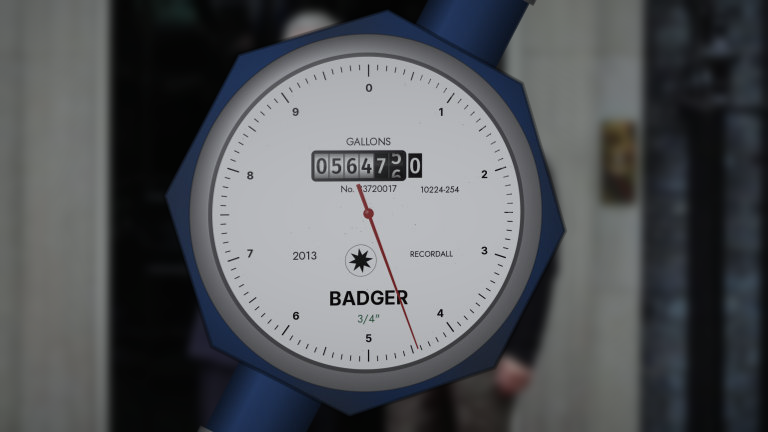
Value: 564754.4 gal
